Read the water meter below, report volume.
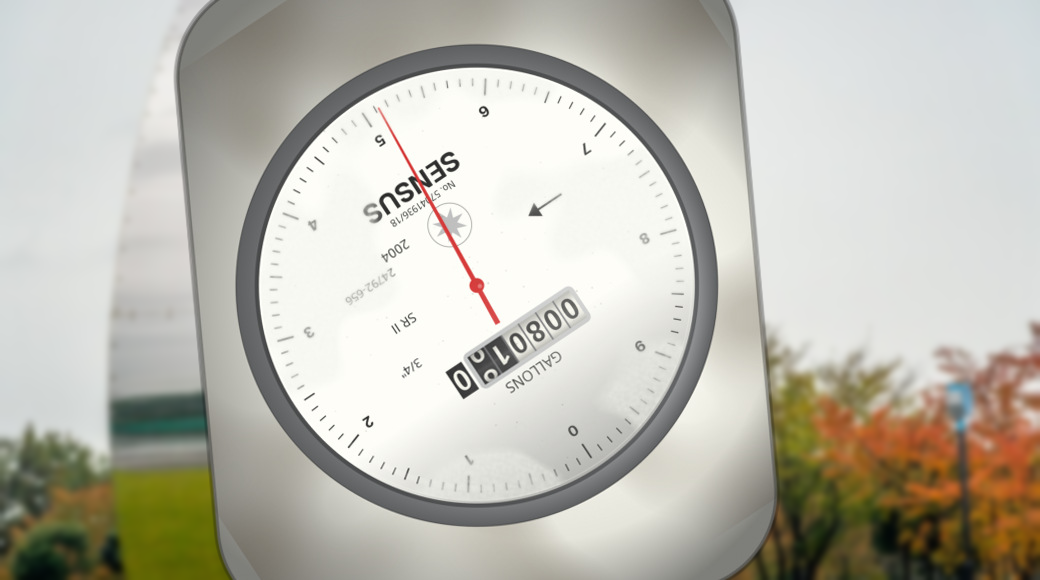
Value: 80185.1 gal
